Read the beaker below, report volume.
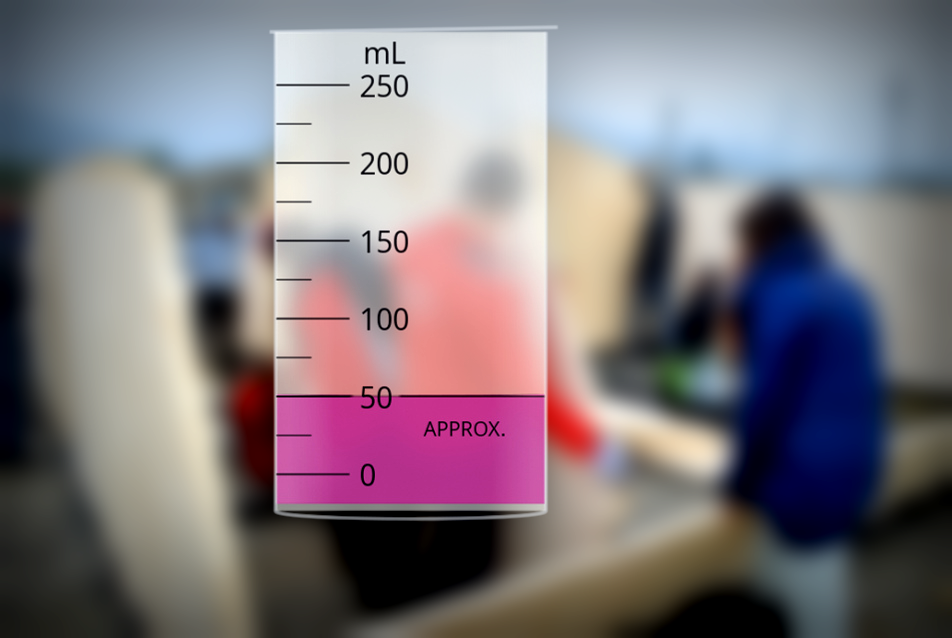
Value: 50 mL
